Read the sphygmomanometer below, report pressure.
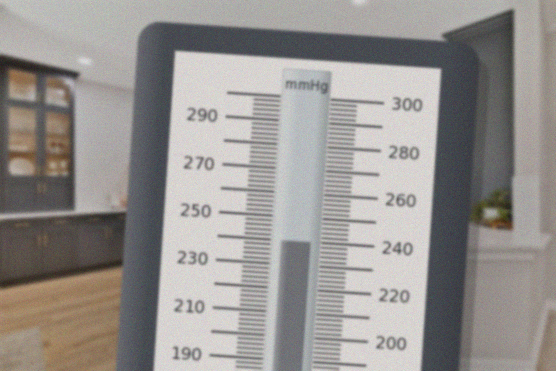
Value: 240 mmHg
